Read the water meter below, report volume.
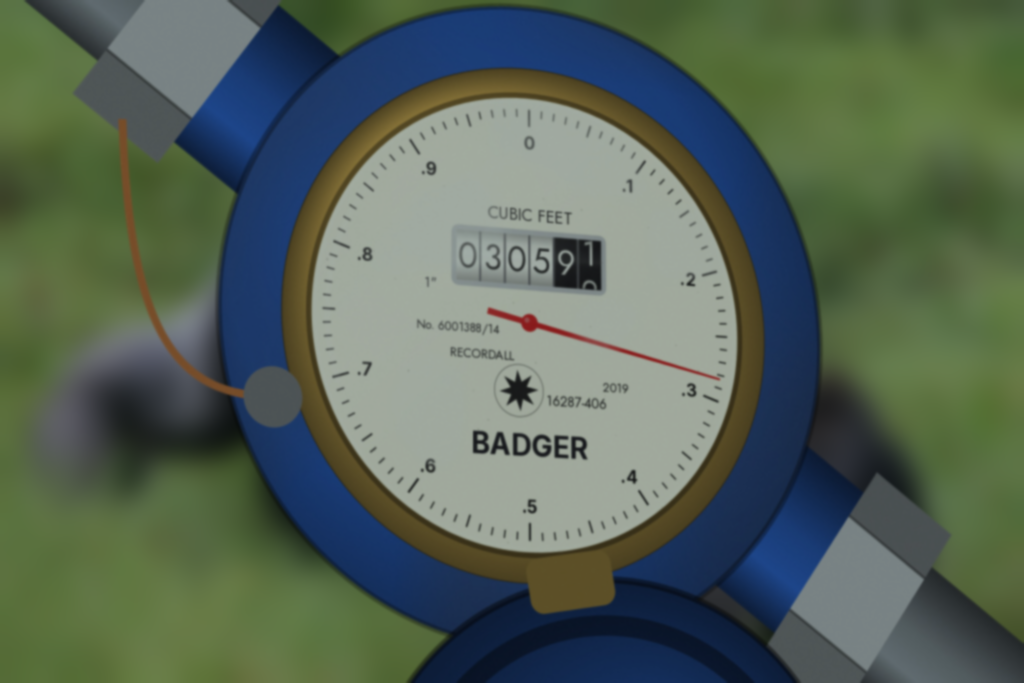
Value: 30591.28 ft³
